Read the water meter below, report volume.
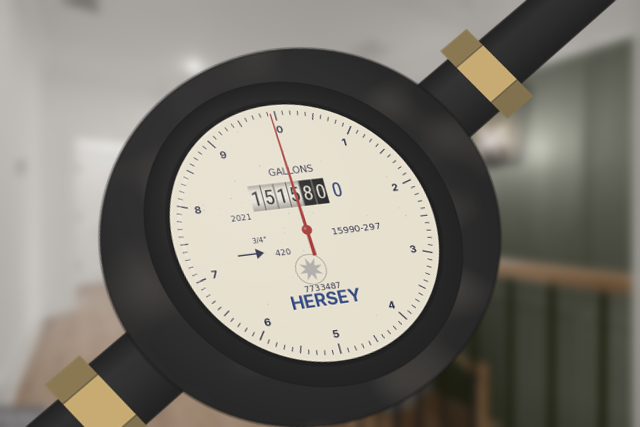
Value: 1515799.9 gal
